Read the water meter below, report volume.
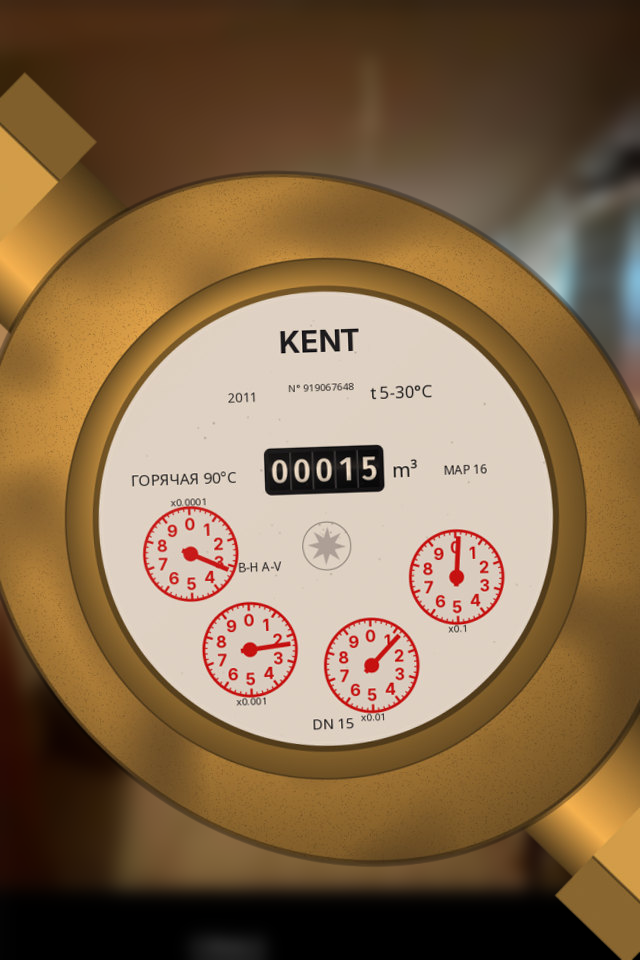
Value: 15.0123 m³
